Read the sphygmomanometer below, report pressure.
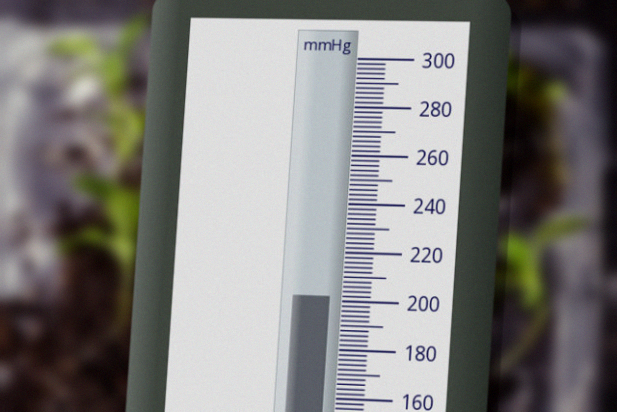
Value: 202 mmHg
